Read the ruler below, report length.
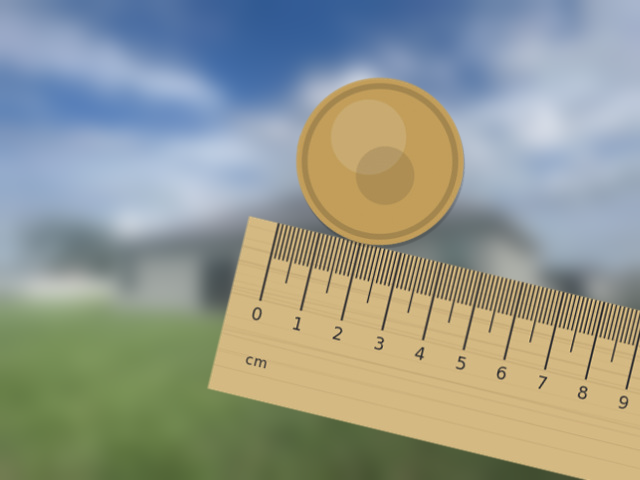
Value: 4 cm
